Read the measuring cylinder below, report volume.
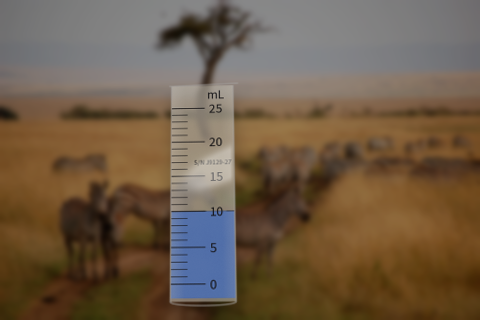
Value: 10 mL
